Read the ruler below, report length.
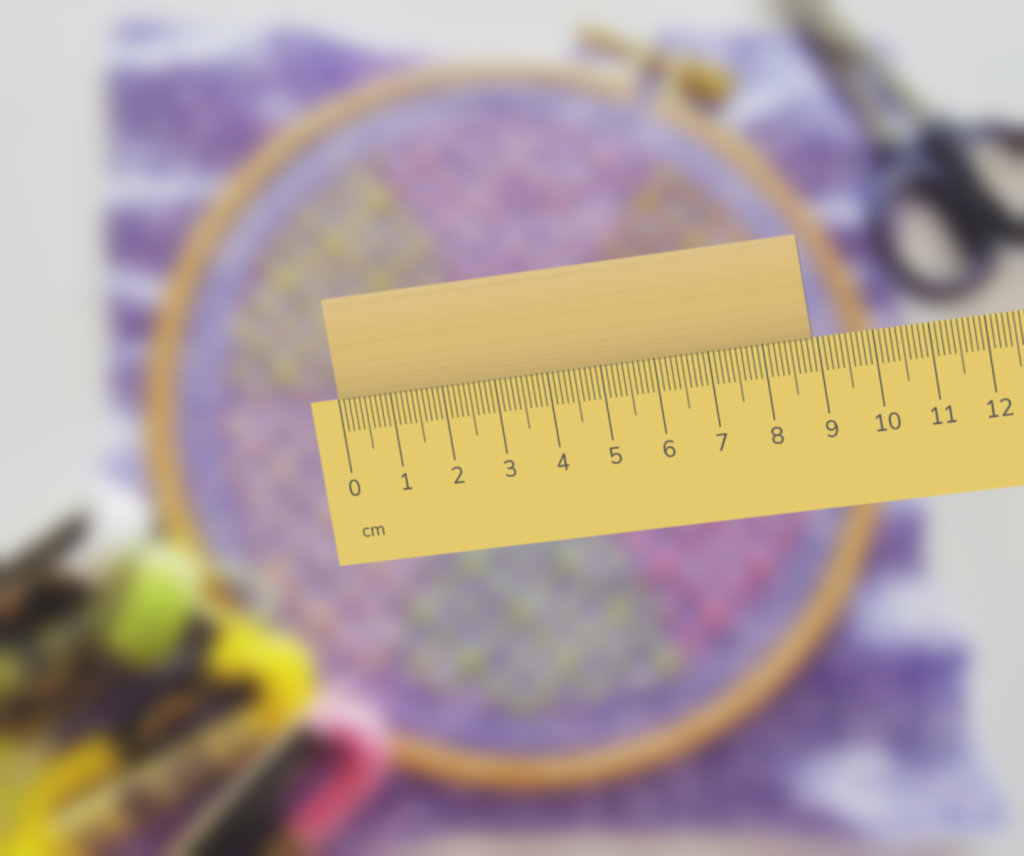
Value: 8.9 cm
